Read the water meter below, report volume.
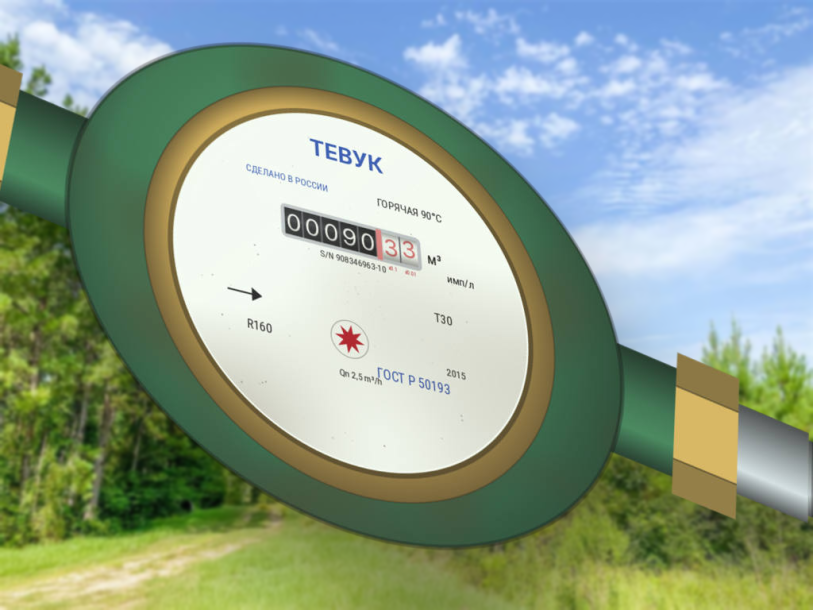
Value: 90.33 m³
